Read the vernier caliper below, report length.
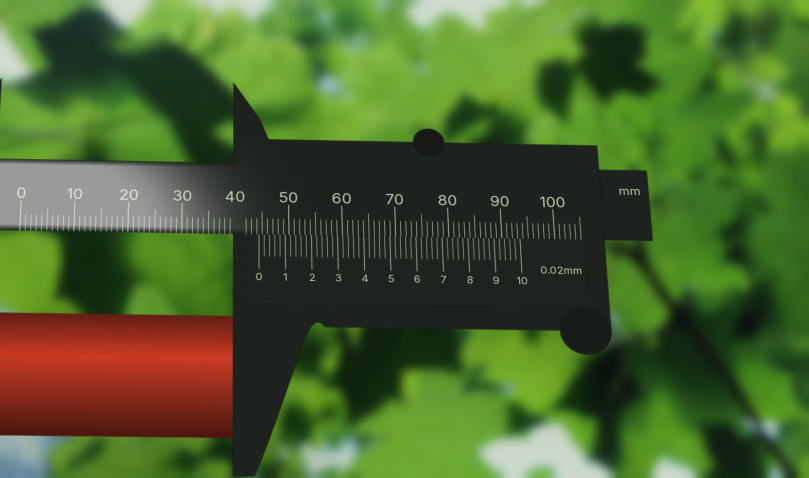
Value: 44.4 mm
